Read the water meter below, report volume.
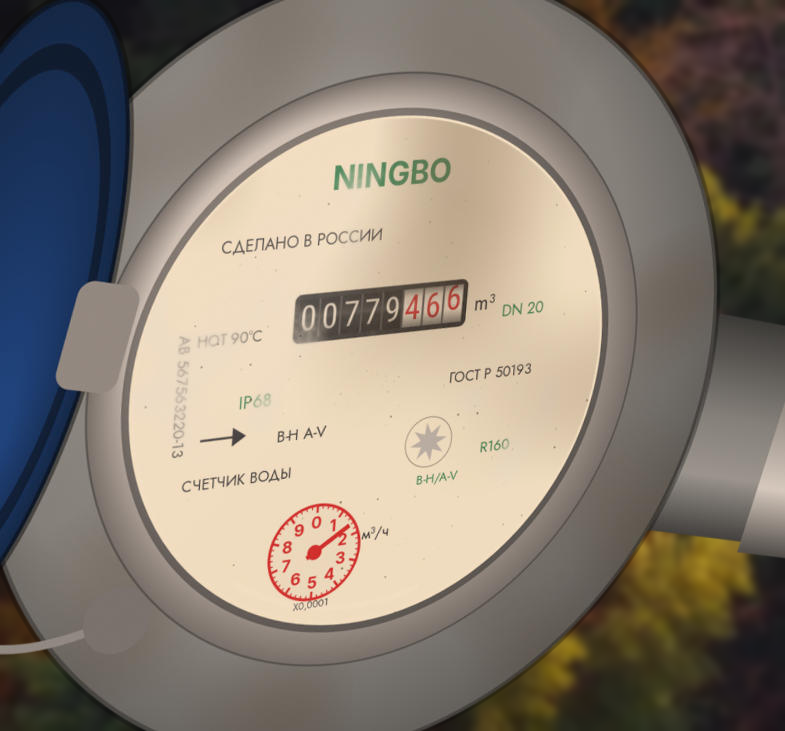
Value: 779.4661 m³
